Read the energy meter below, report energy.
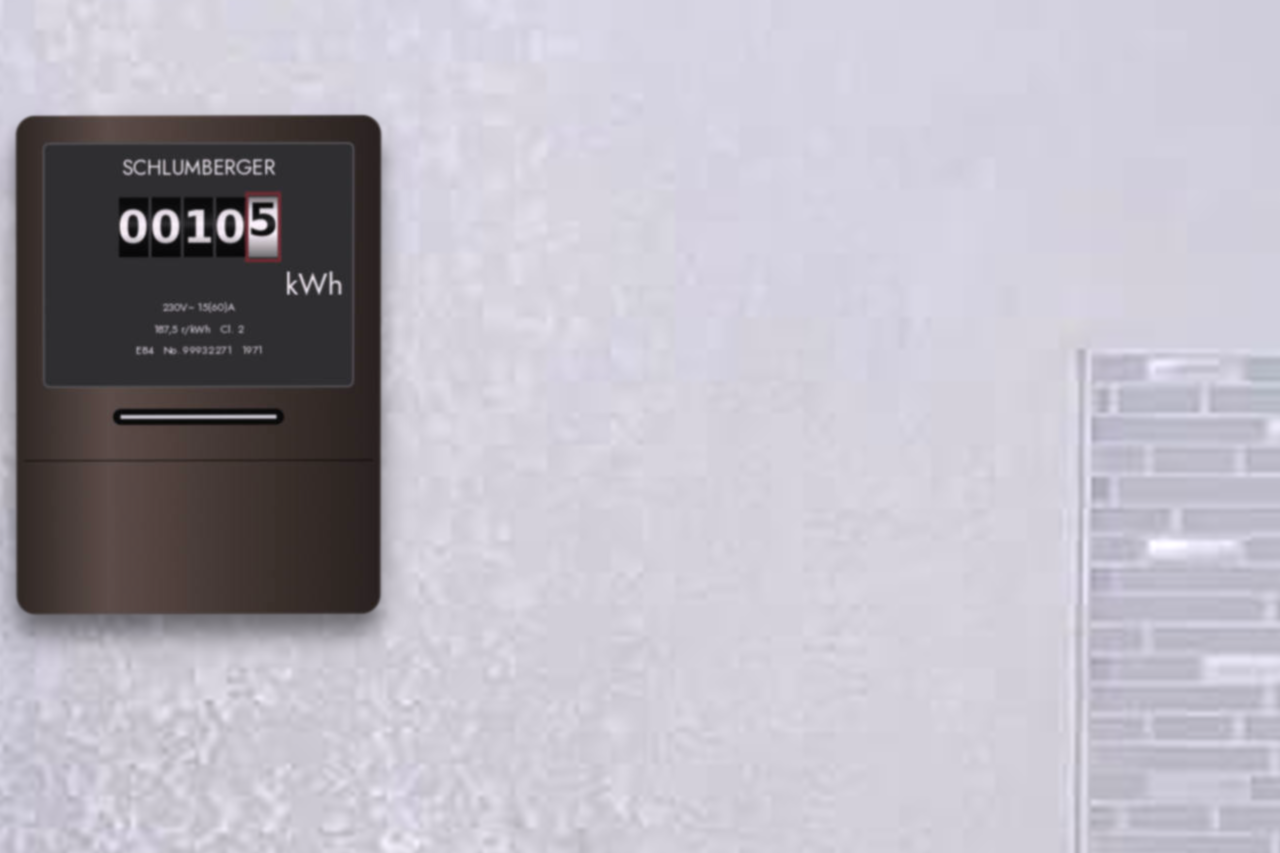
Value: 10.5 kWh
